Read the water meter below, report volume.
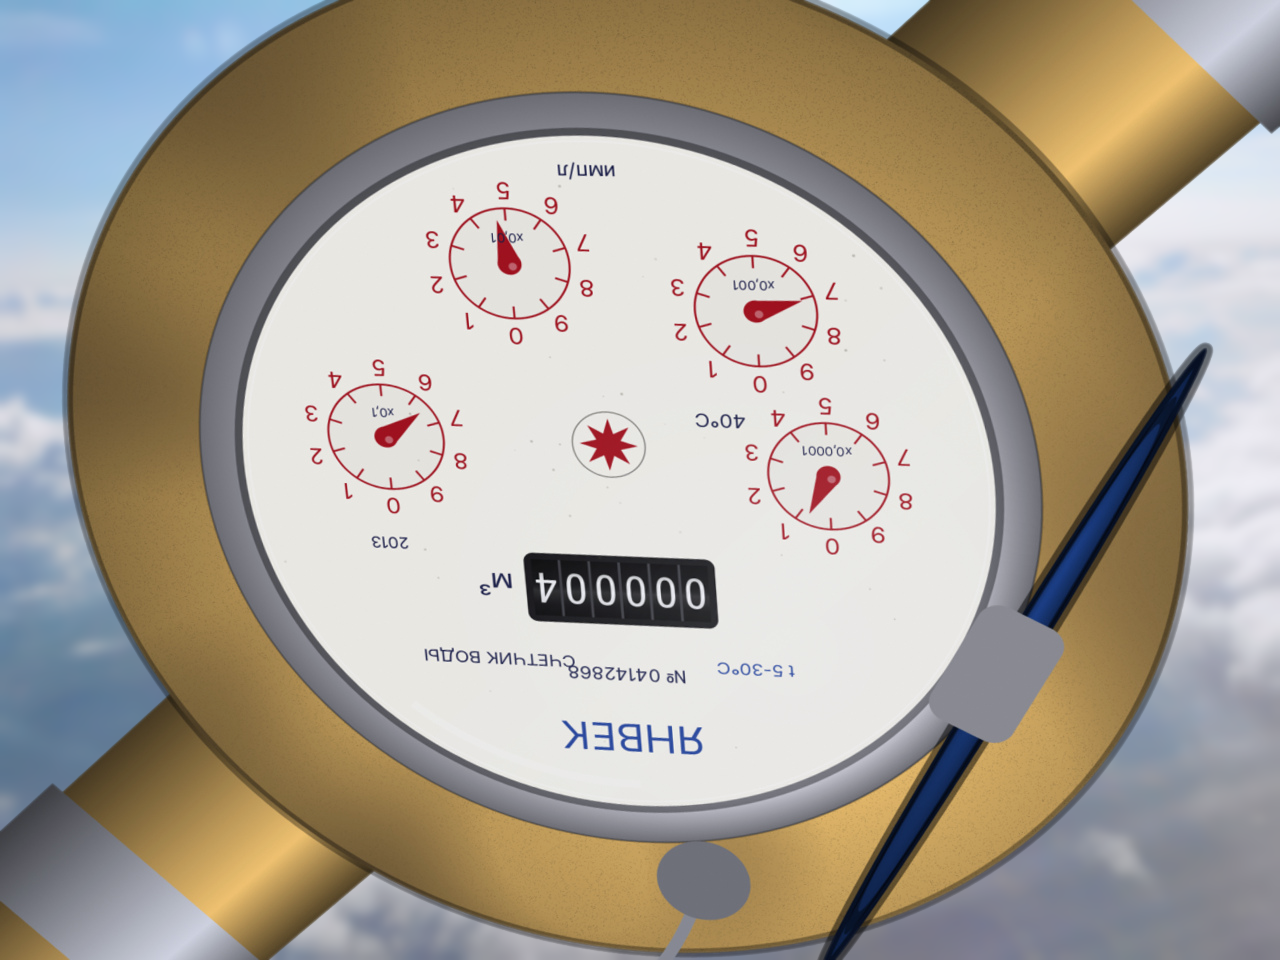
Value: 4.6470 m³
